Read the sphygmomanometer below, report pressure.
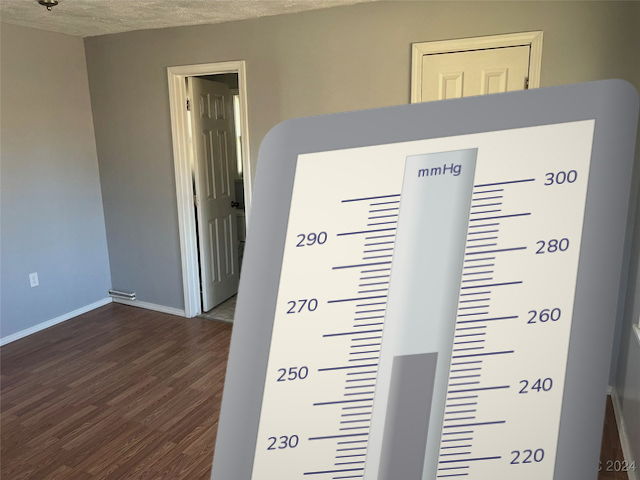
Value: 252 mmHg
